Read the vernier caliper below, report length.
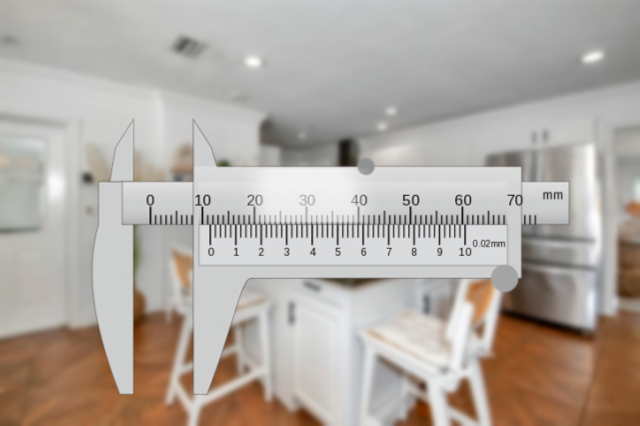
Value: 11.5 mm
